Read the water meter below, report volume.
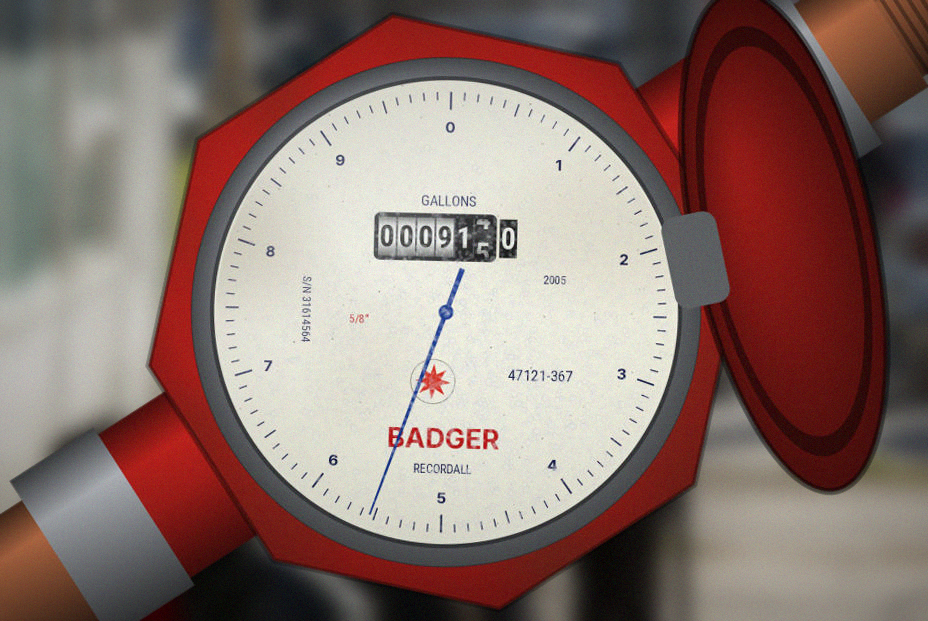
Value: 9145.5 gal
